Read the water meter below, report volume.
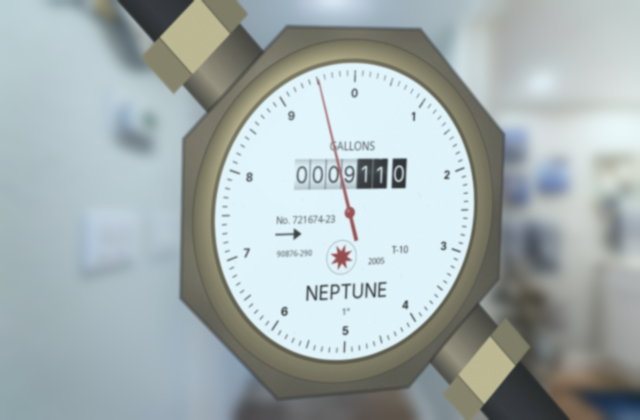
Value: 9109.5 gal
